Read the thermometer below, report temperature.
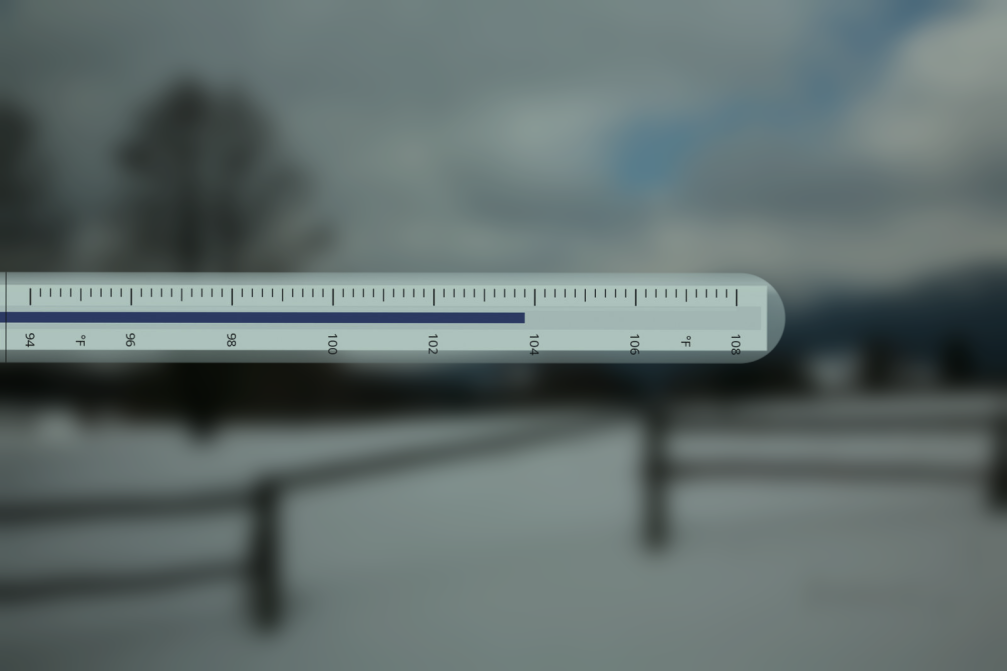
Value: 103.8 °F
